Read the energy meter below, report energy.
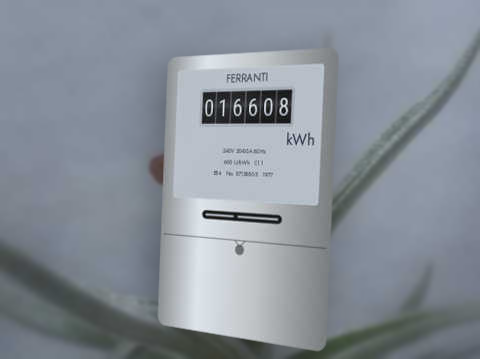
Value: 16608 kWh
